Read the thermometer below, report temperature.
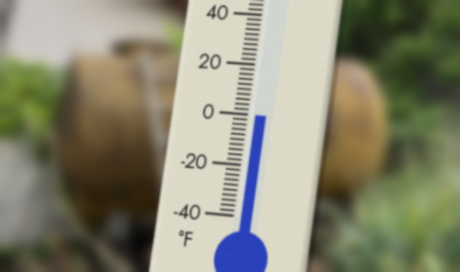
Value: 0 °F
